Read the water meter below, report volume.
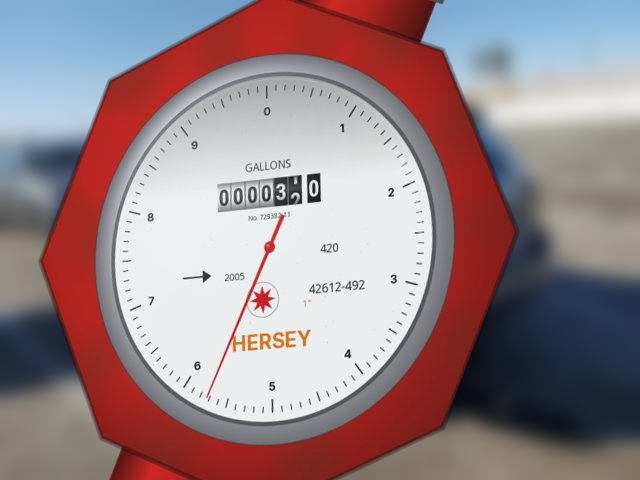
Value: 315.7 gal
